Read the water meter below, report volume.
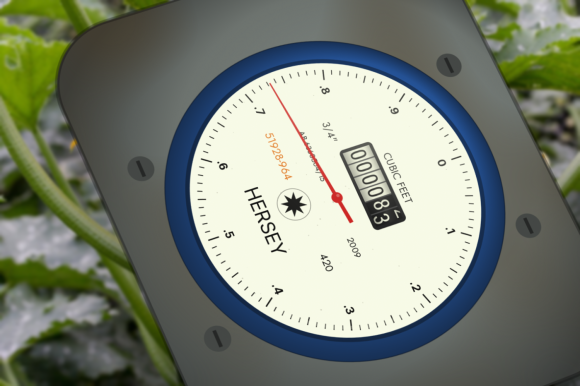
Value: 82.73 ft³
